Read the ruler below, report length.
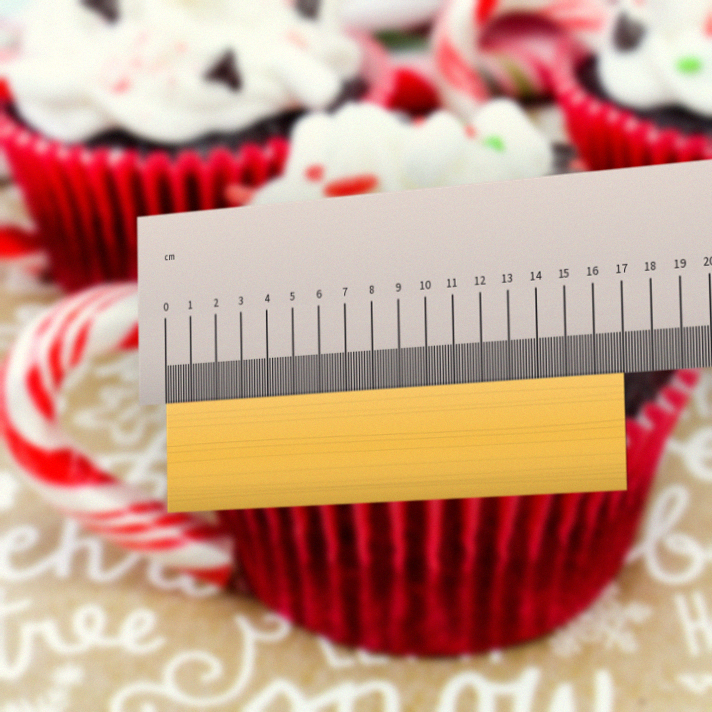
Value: 17 cm
